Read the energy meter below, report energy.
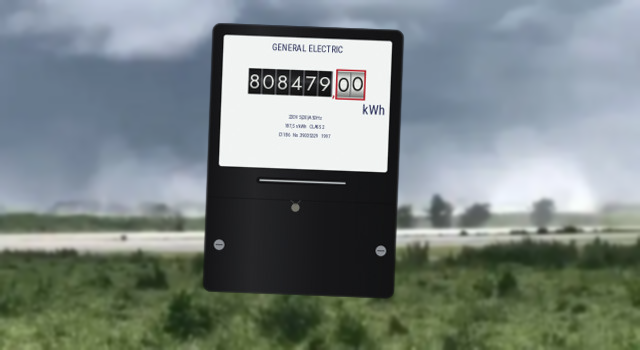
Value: 808479.00 kWh
